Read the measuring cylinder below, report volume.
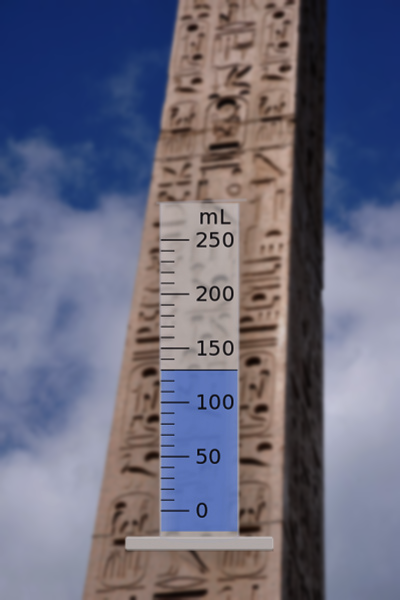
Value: 130 mL
